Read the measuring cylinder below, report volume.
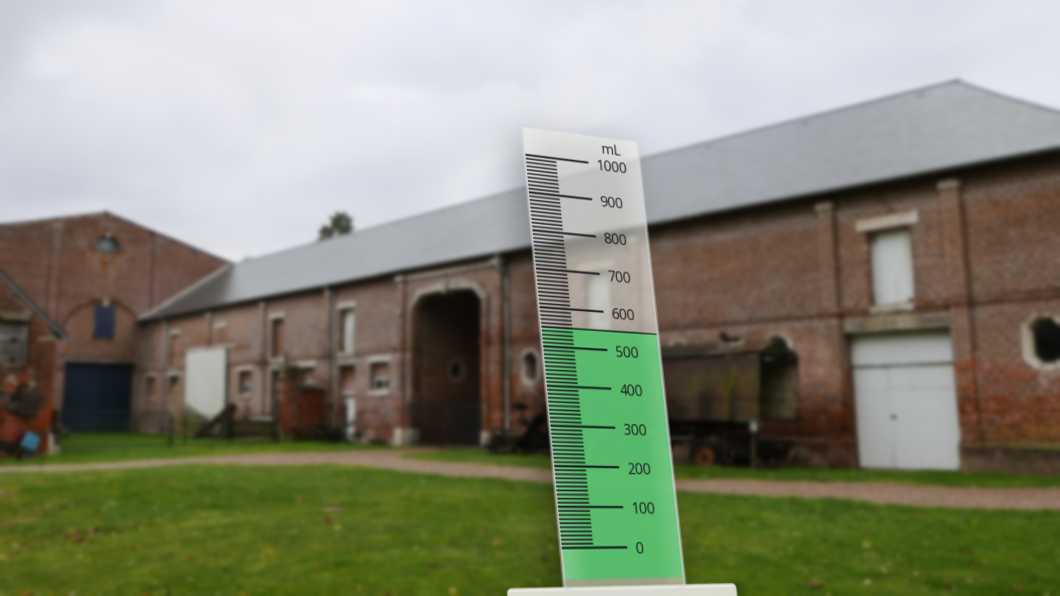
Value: 550 mL
